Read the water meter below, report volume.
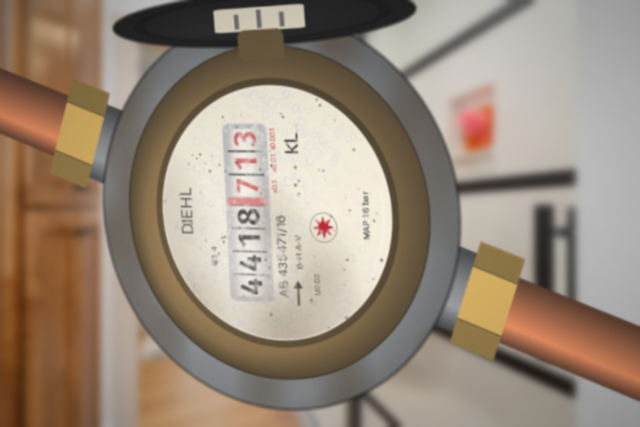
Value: 4418.713 kL
